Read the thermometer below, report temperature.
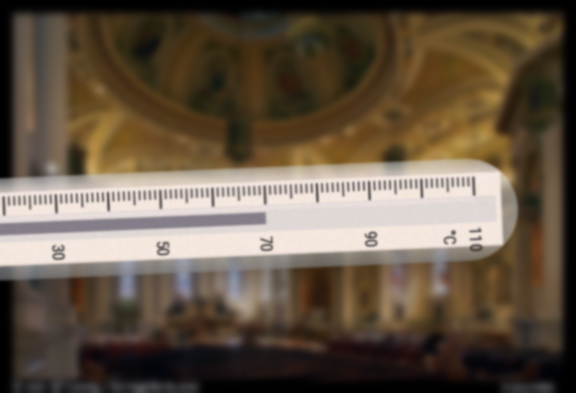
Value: 70 °C
